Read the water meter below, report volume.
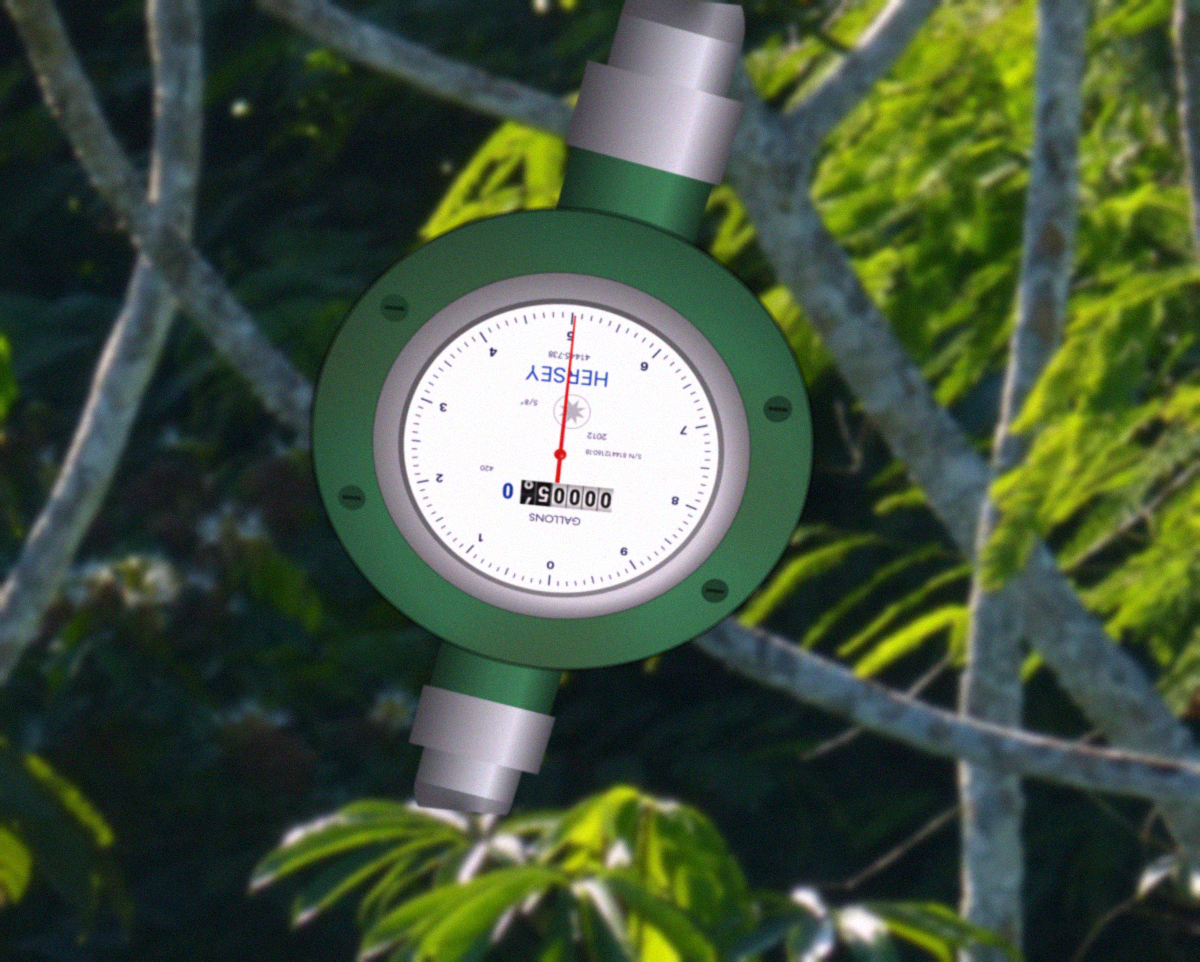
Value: 575.0 gal
